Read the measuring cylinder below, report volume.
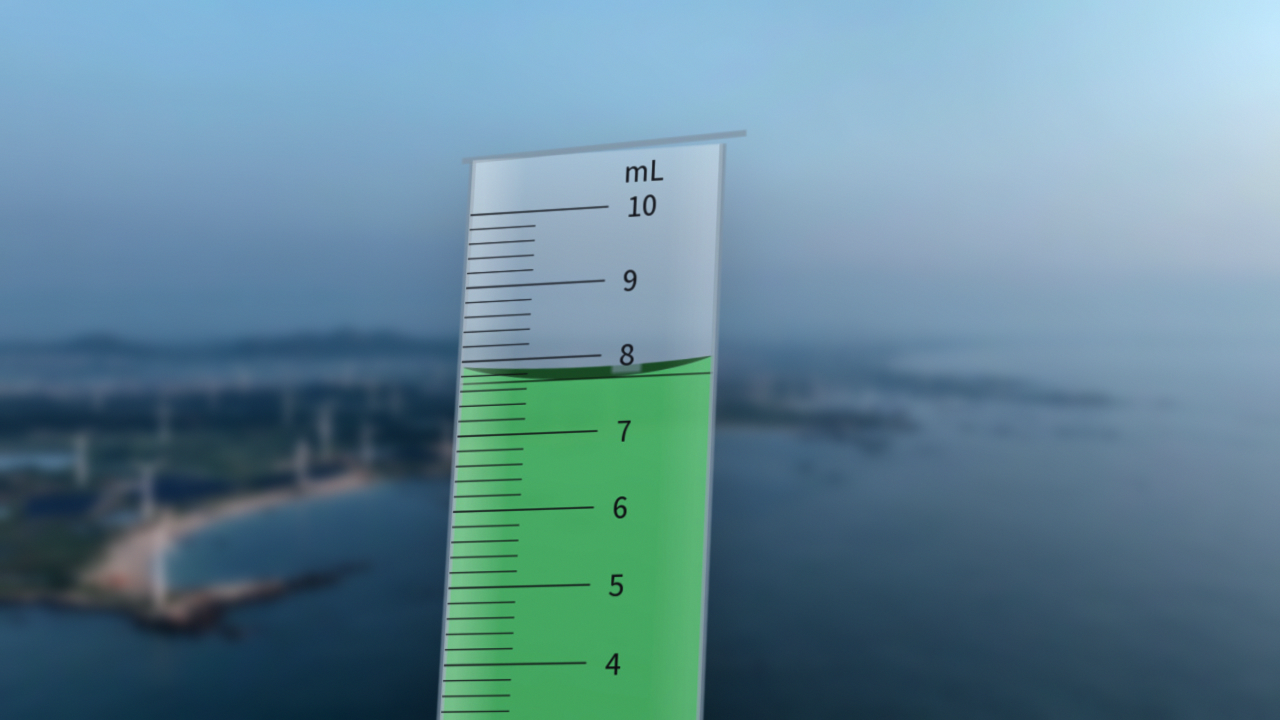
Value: 7.7 mL
